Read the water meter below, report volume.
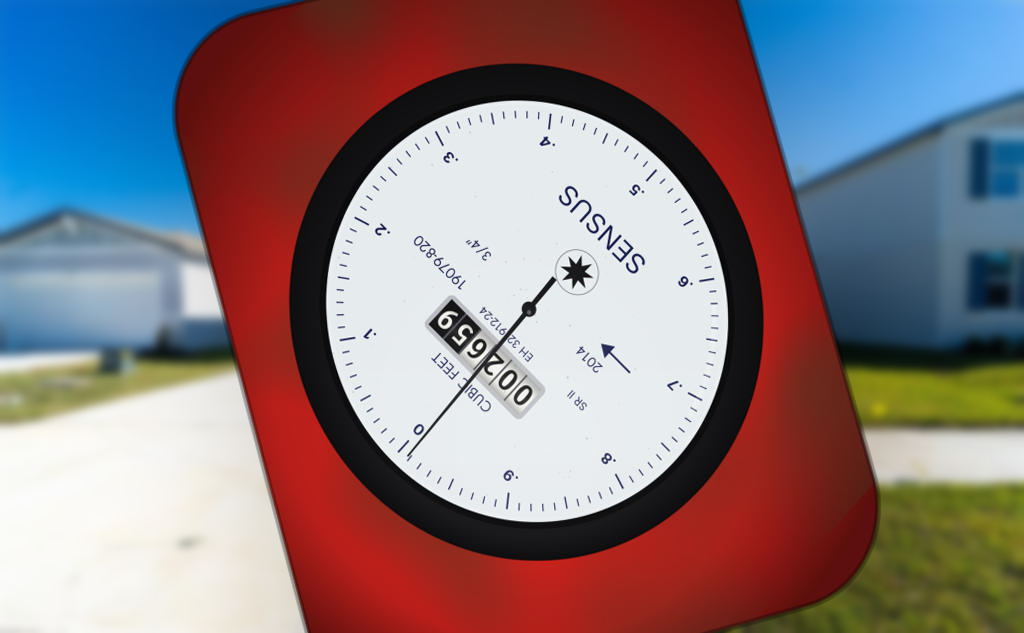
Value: 2658.99 ft³
